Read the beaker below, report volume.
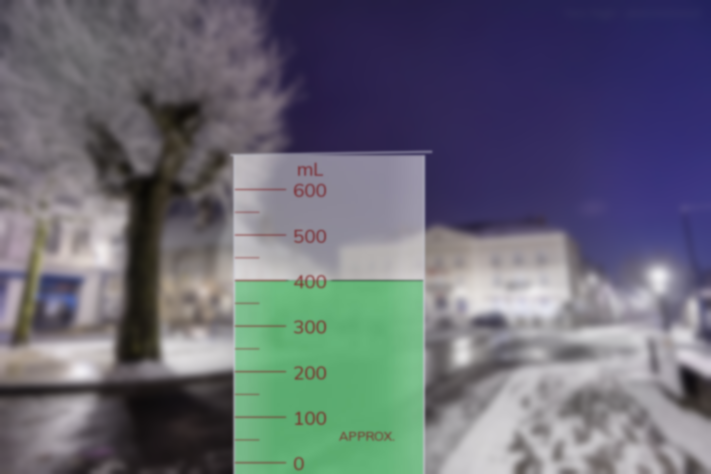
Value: 400 mL
